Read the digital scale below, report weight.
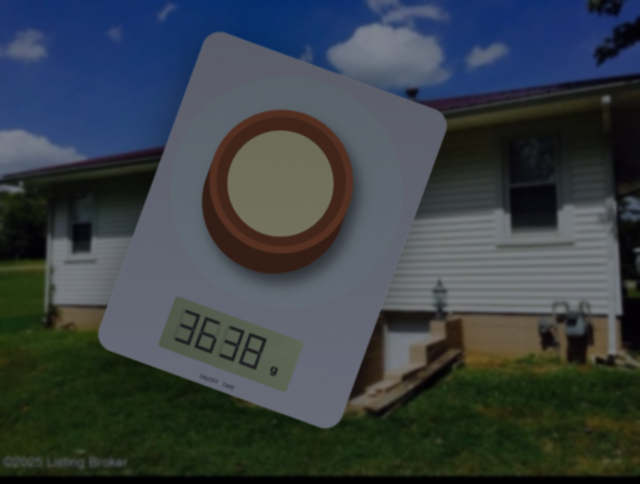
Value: 3638 g
